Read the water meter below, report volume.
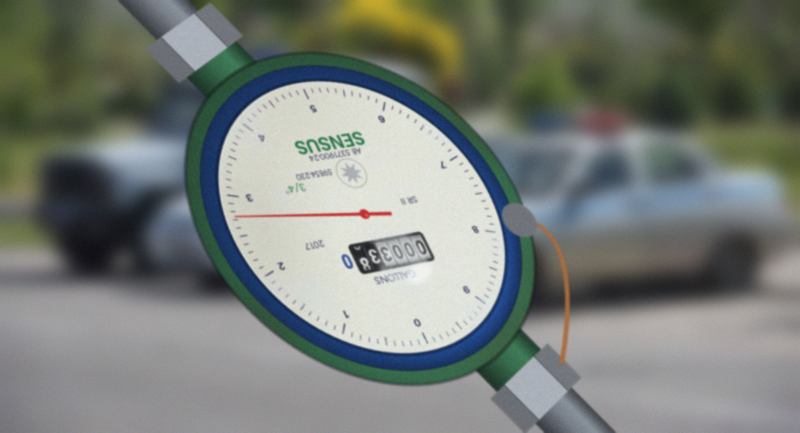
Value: 3382.7 gal
